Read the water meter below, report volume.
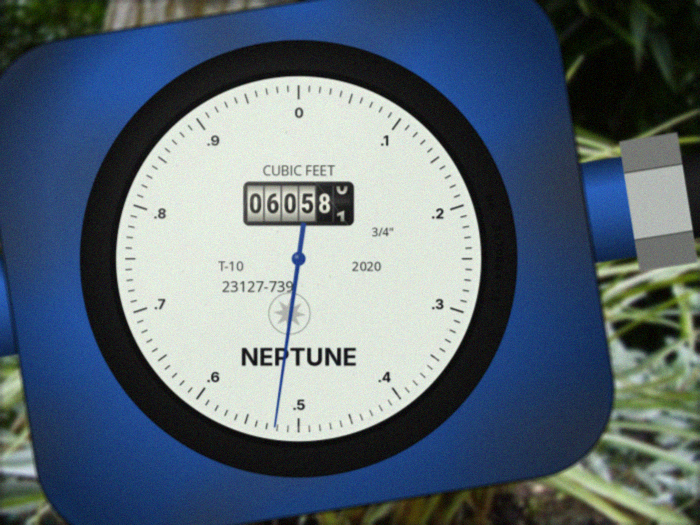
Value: 60580.52 ft³
